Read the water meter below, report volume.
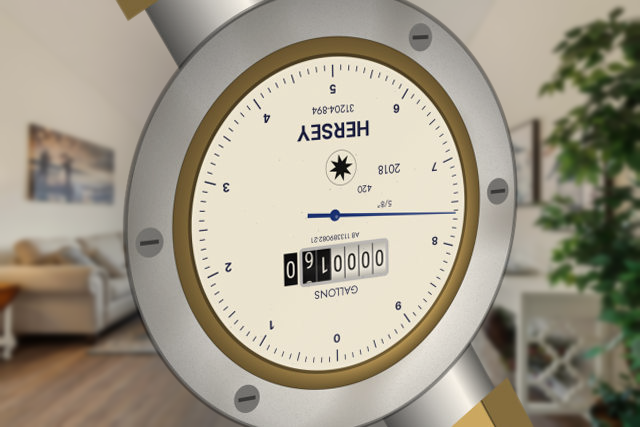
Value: 157.6 gal
